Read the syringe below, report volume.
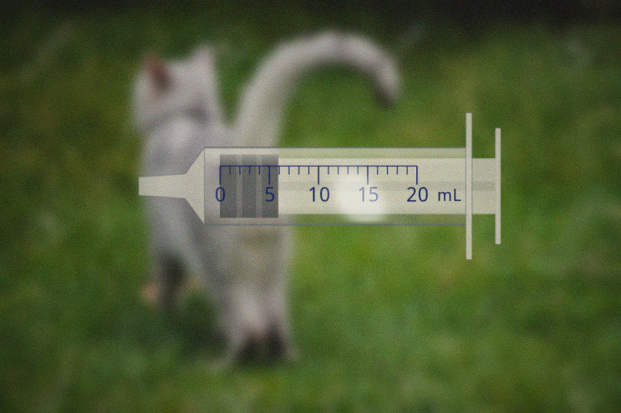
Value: 0 mL
